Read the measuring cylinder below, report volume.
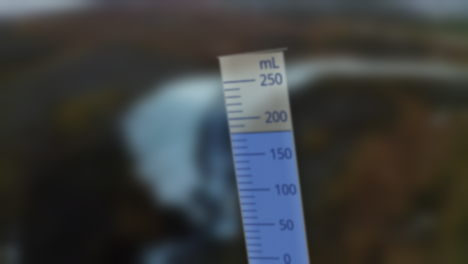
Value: 180 mL
